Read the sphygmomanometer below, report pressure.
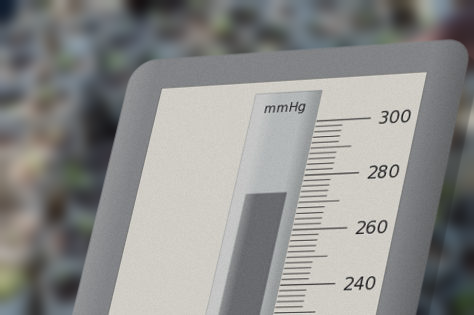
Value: 274 mmHg
